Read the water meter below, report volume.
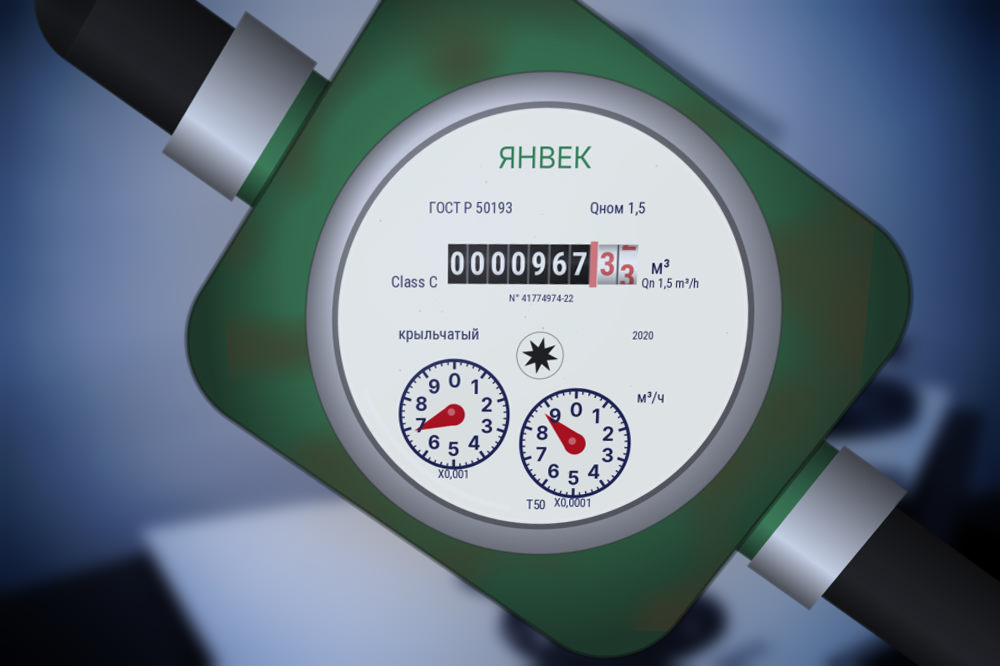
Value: 967.3268 m³
